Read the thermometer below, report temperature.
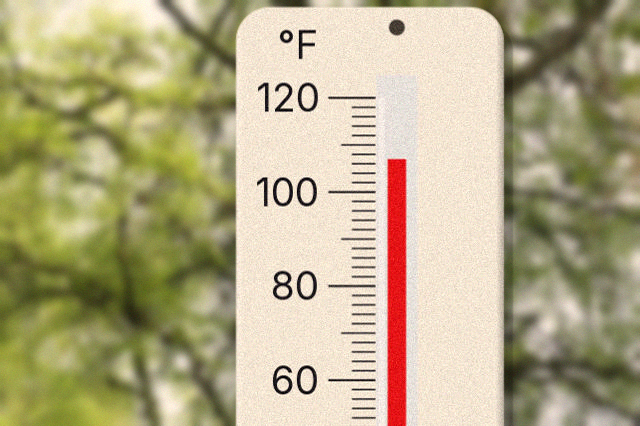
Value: 107 °F
